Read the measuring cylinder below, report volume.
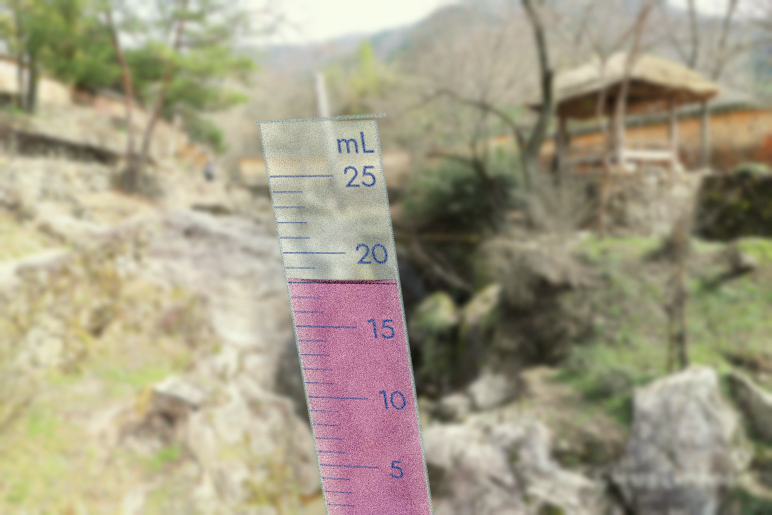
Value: 18 mL
